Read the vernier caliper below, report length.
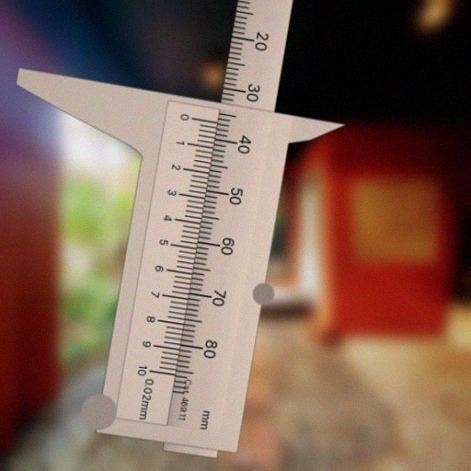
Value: 36.8 mm
